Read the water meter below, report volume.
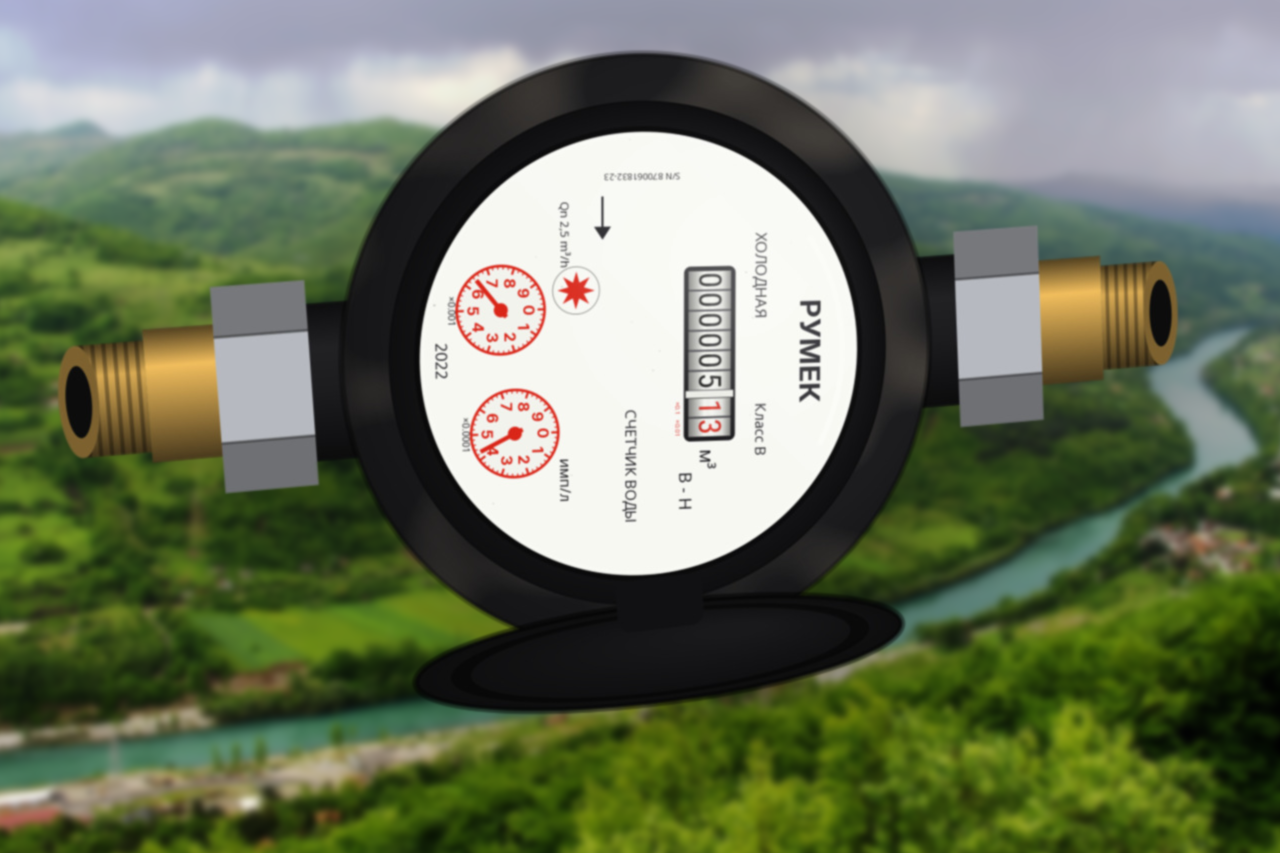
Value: 5.1364 m³
